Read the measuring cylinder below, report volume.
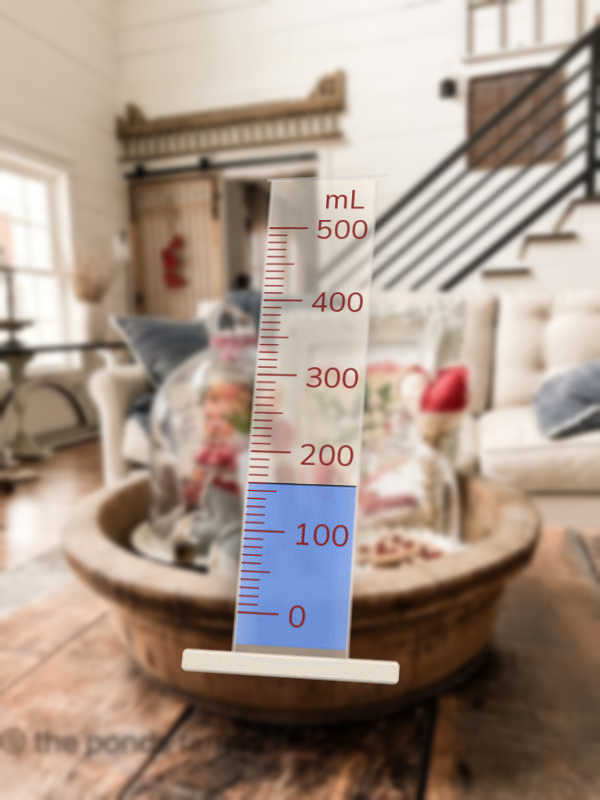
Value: 160 mL
